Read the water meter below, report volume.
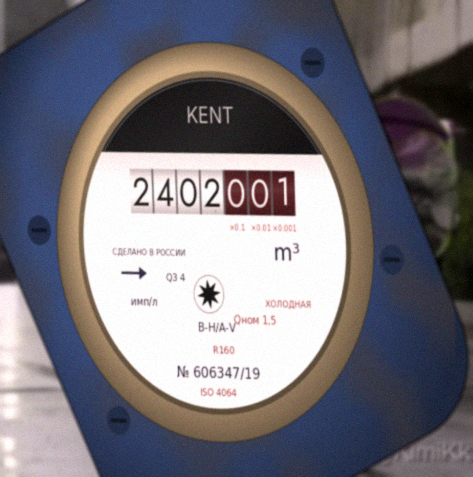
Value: 2402.001 m³
